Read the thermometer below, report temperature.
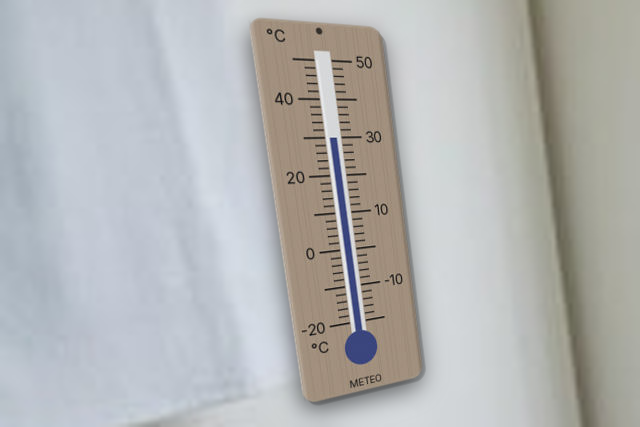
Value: 30 °C
